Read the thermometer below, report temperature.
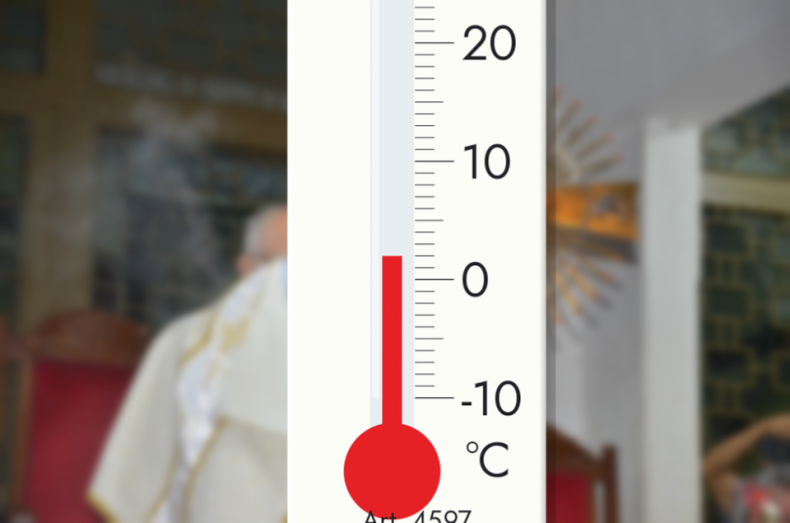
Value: 2 °C
